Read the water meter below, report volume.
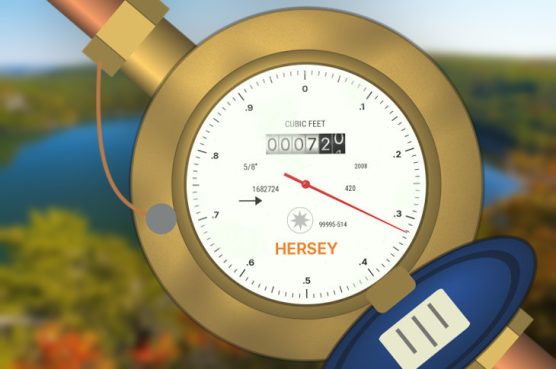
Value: 720.32 ft³
